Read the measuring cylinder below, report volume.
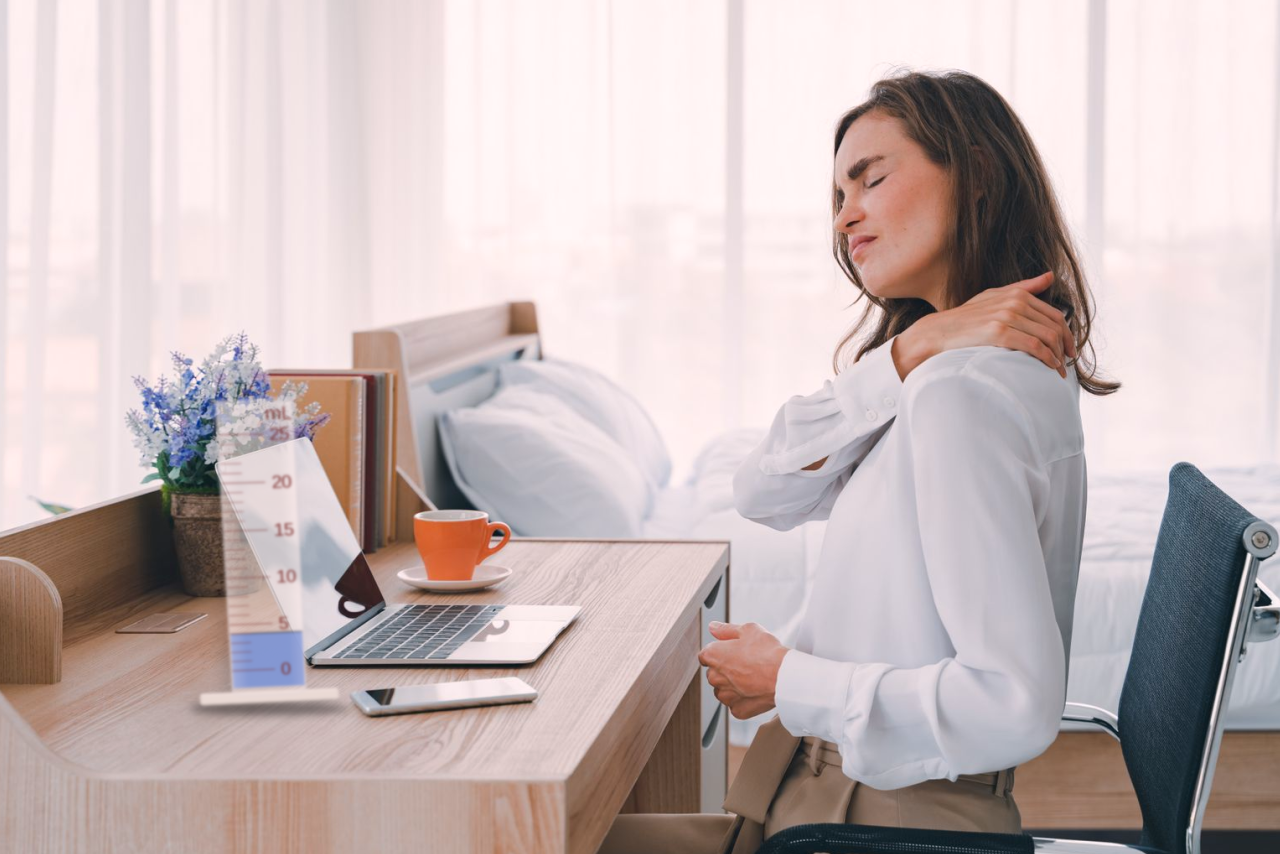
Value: 4 mL
